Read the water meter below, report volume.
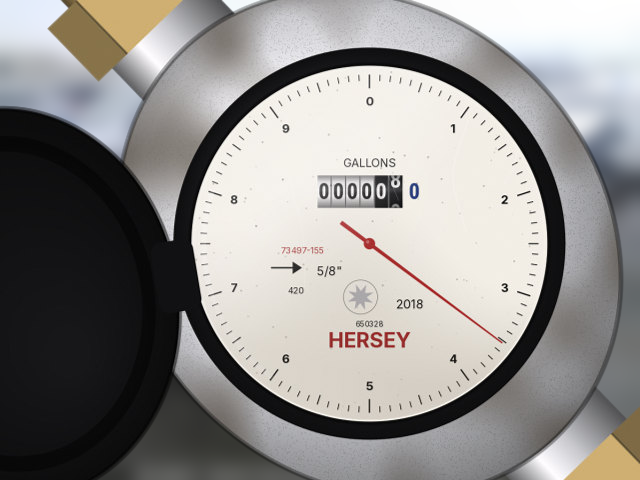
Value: 83.5 gal
